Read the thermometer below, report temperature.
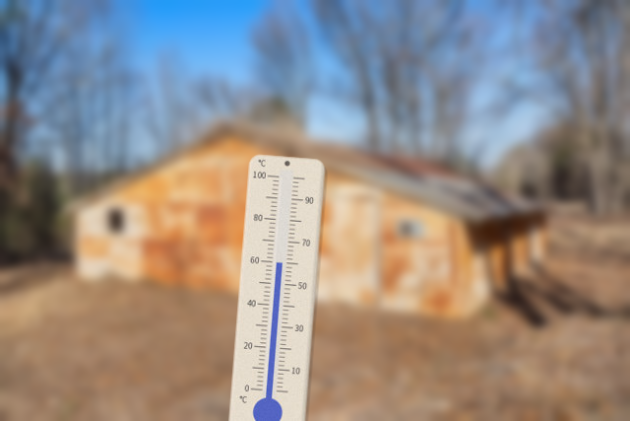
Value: 60 °C
